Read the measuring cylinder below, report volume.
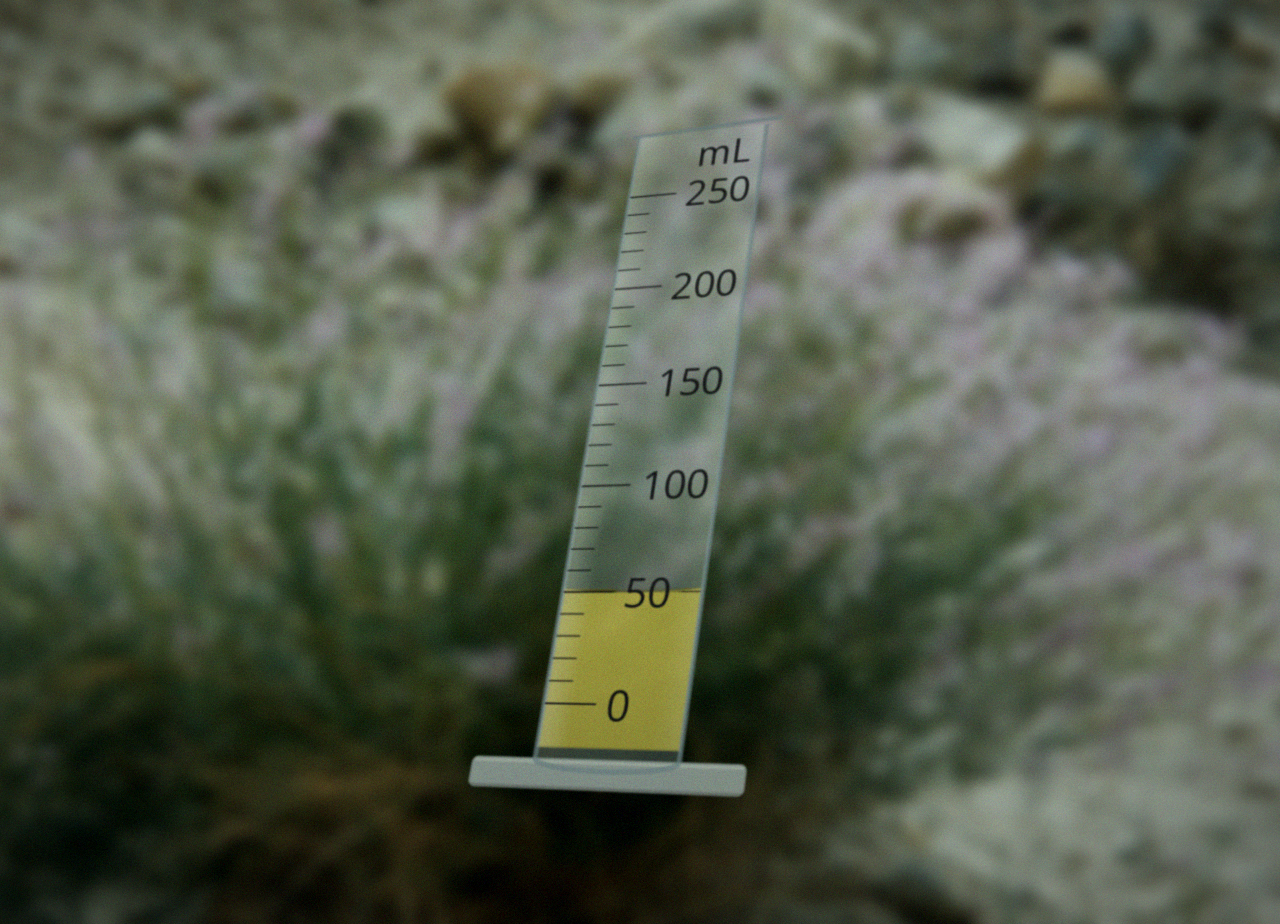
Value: 50 mL
